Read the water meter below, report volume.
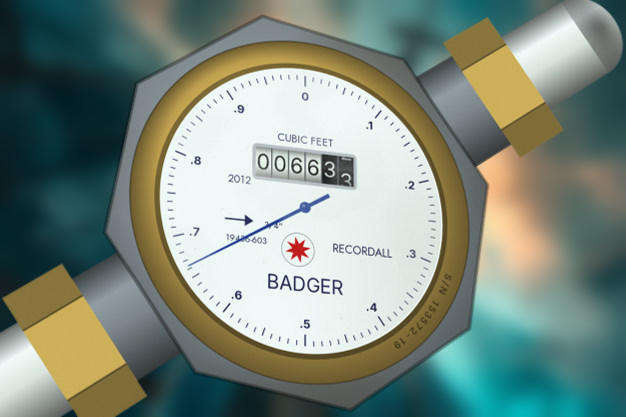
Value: 6632.66 ft³
